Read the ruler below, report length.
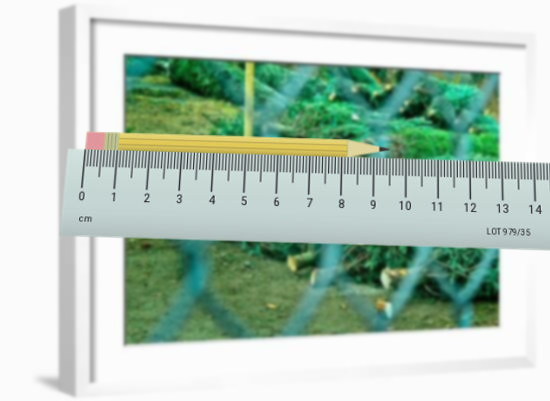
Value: 9.5 cm
